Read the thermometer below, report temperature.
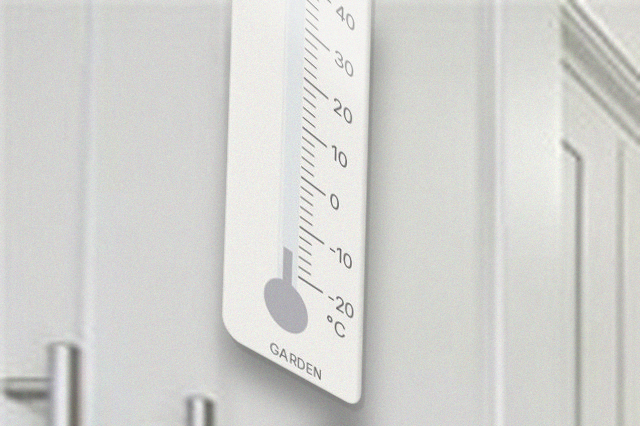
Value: -16 °C
